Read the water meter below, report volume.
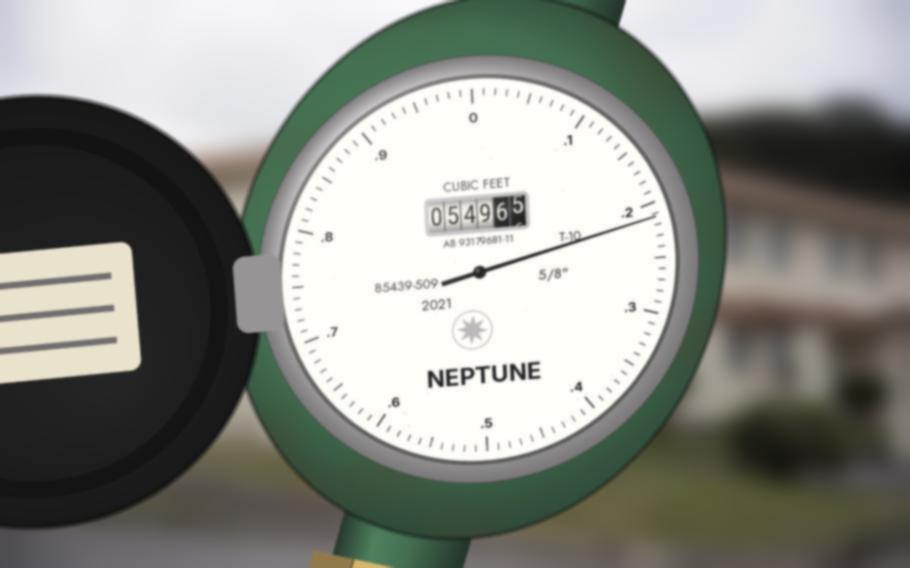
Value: 54965.21 ft³
